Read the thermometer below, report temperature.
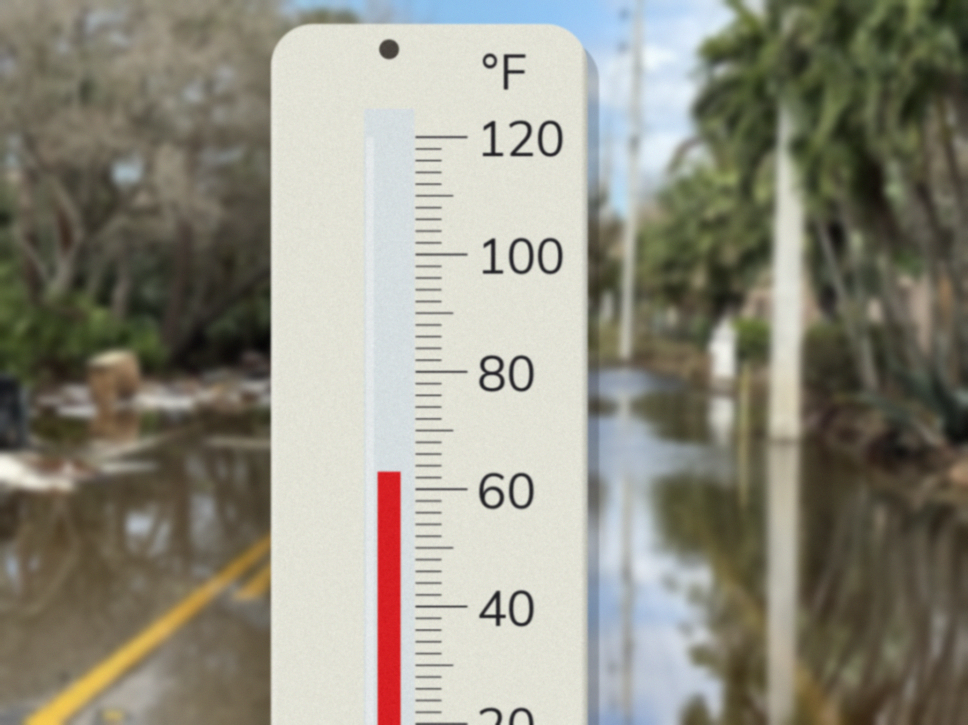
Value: 63 °F
